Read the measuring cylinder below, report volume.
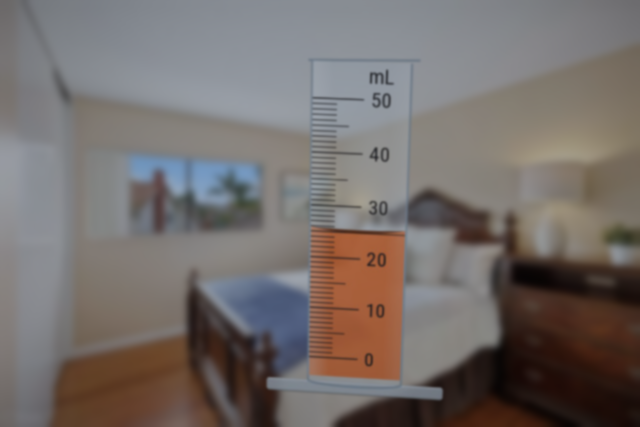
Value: 25 mL
